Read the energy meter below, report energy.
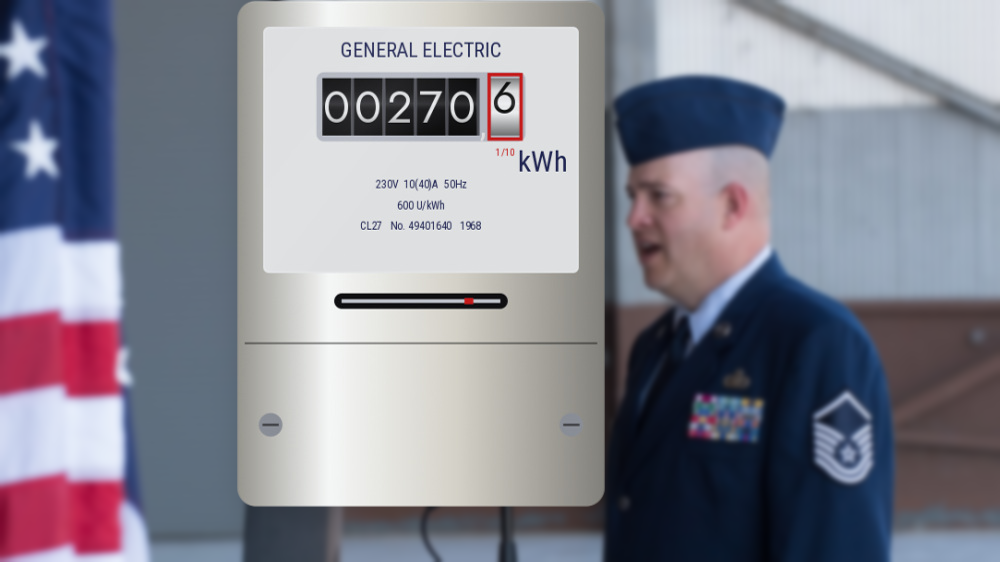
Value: 270.6 kWh
